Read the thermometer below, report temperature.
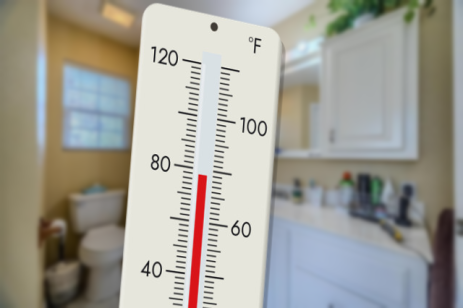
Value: 78 °F
